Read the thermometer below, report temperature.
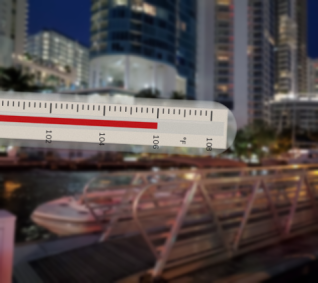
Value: 106 °F
